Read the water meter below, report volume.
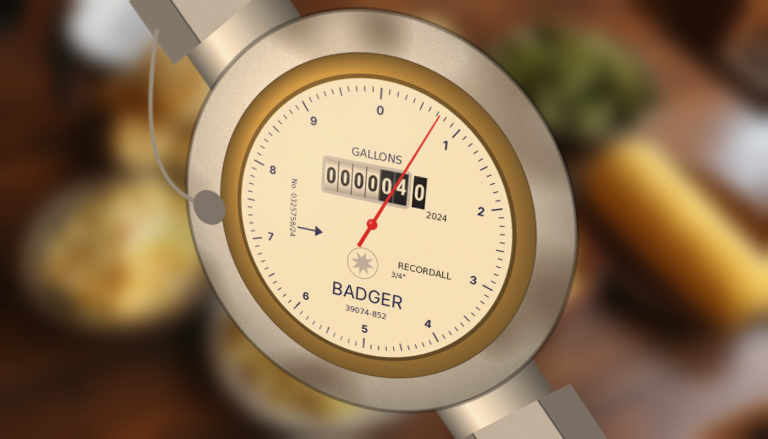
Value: 40.7 gal
